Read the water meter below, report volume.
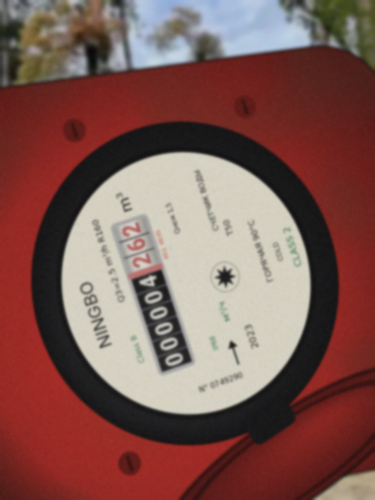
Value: 4.262 m³
